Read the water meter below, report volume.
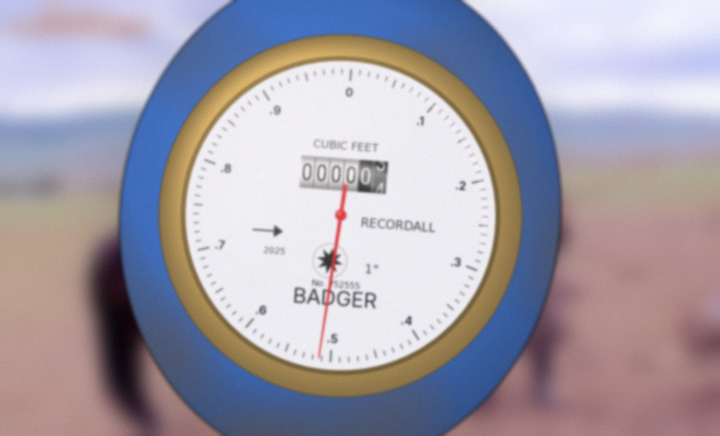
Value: 3.51 ft³
